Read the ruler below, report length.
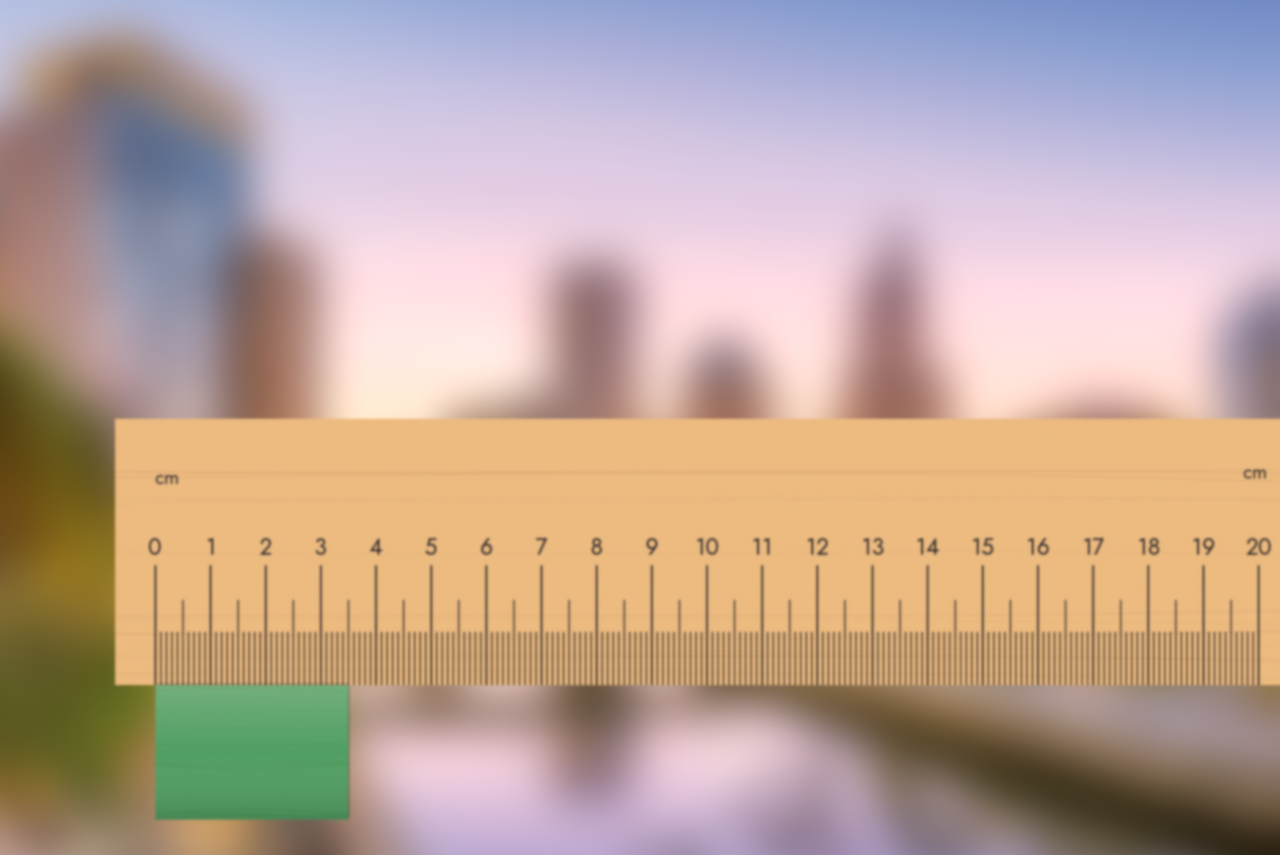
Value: 3.5 cm
